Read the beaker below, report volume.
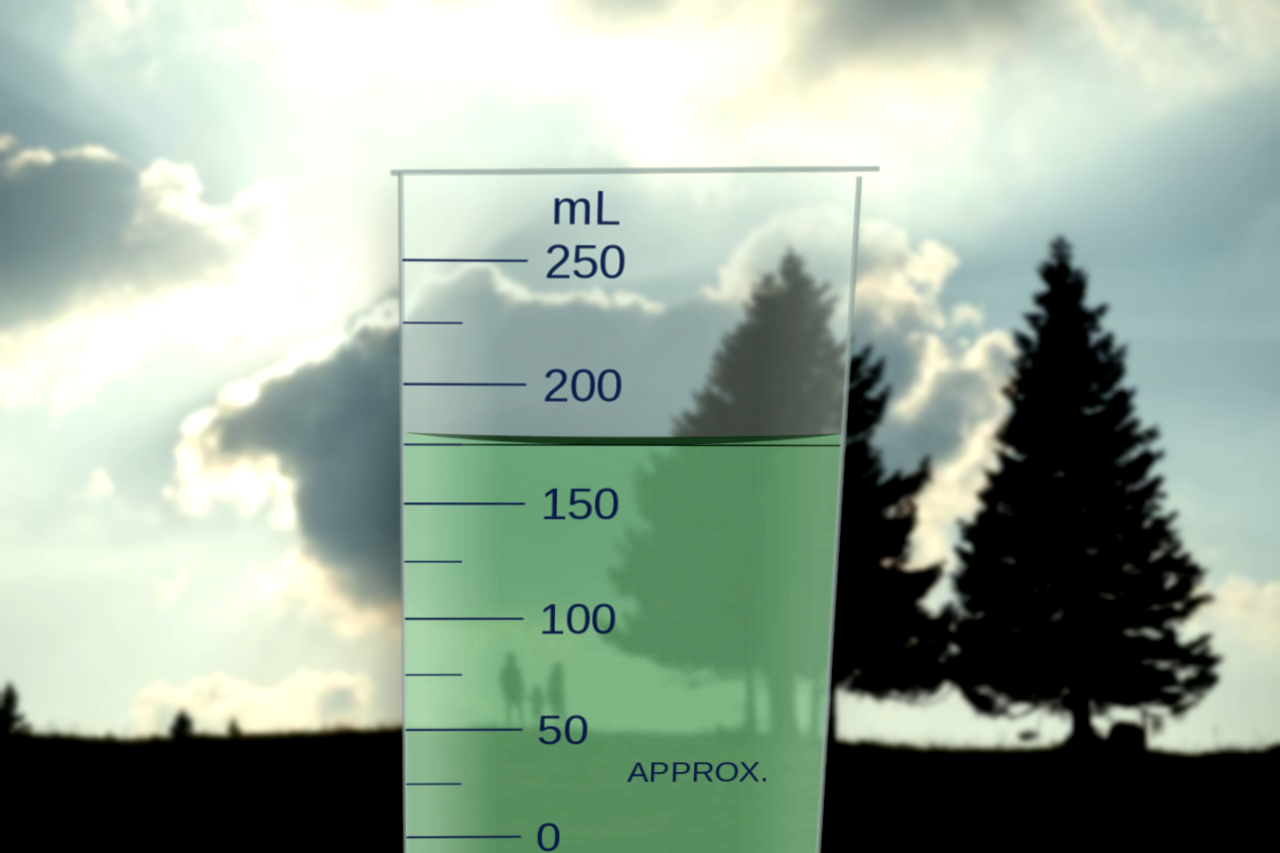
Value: 175 mL
